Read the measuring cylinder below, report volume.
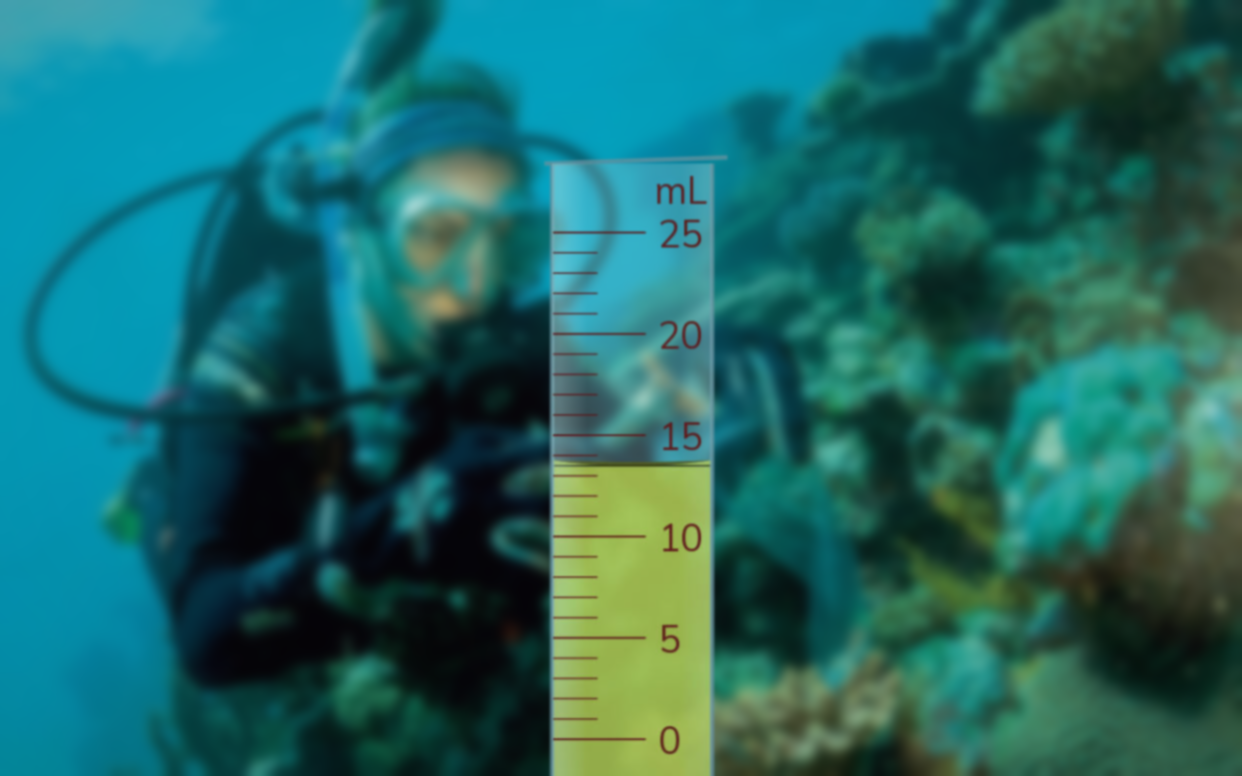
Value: 13.5 mL
